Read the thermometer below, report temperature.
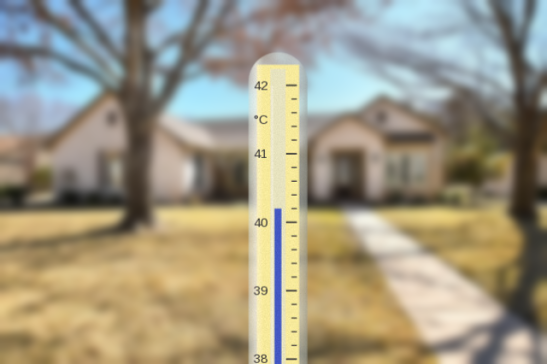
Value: 40.2 °C
